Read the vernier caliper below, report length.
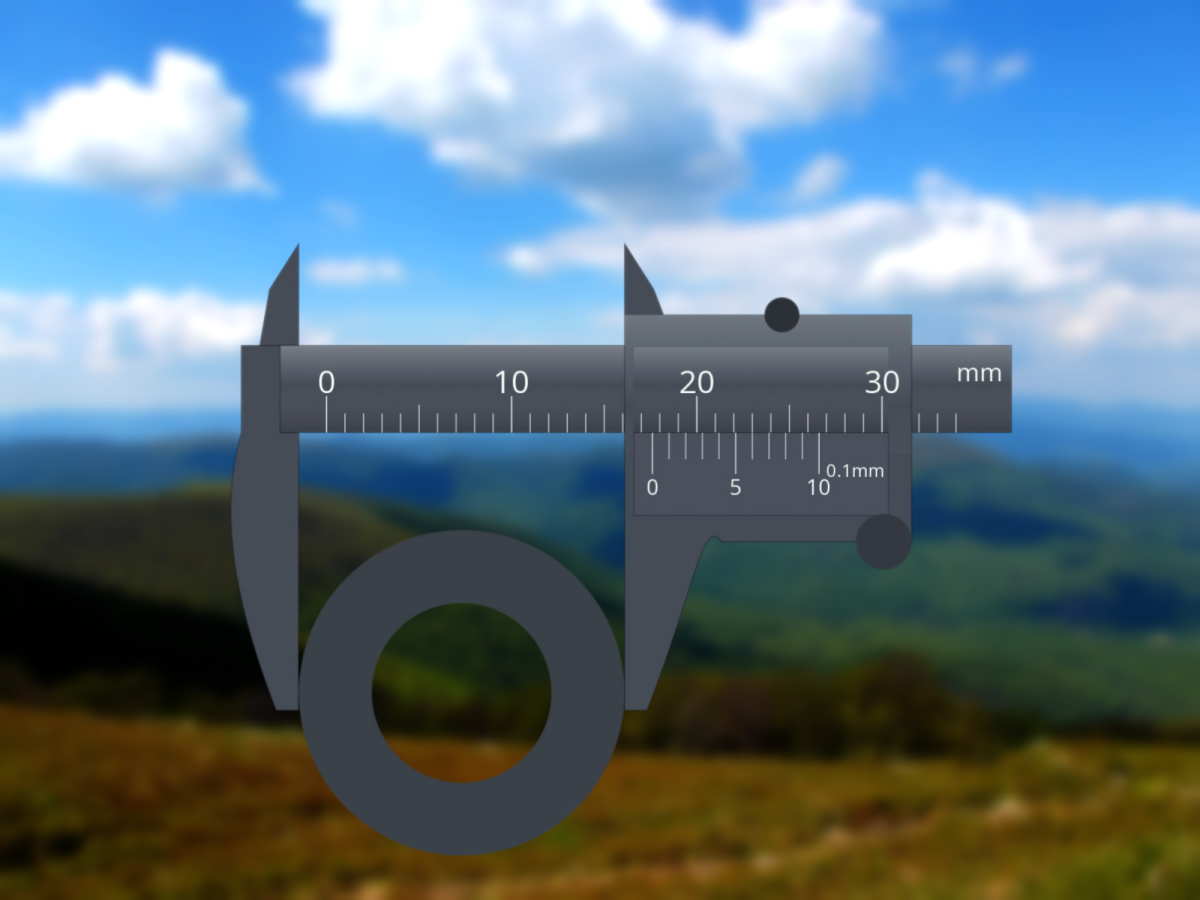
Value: 17.6 mm
